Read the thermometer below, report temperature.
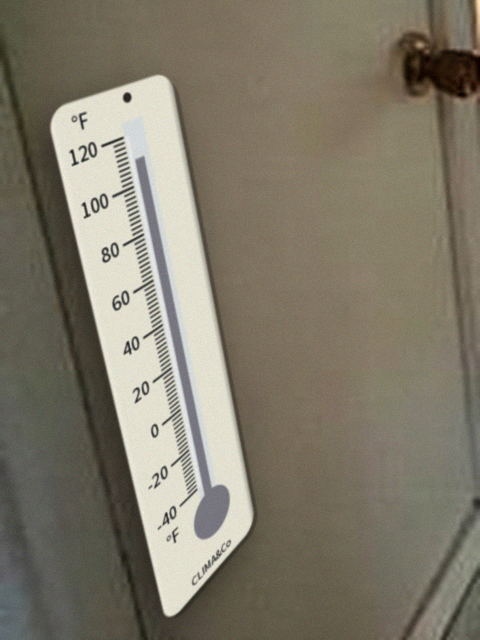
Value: 110 °F
